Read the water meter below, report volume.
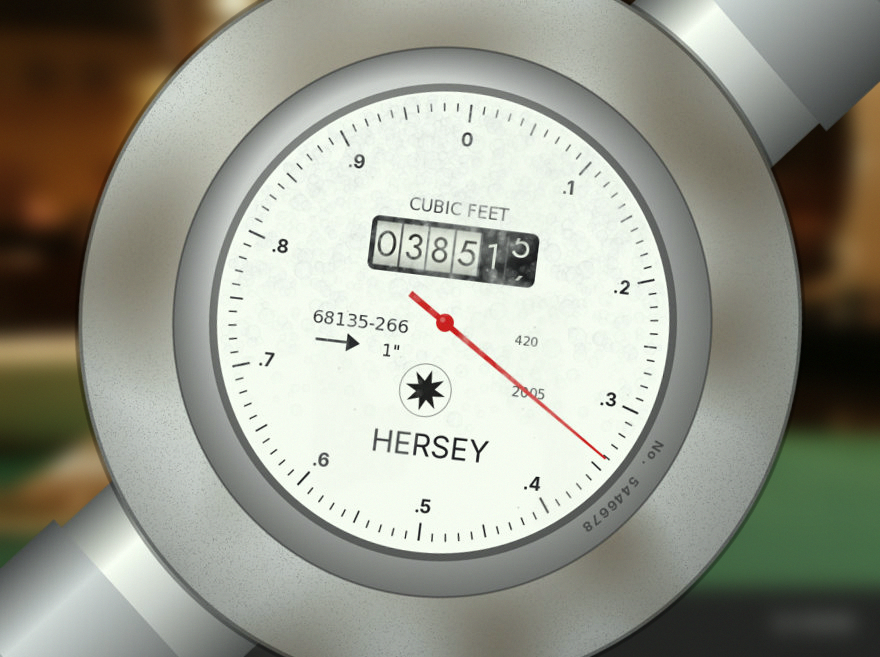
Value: 38515.34 ft³
